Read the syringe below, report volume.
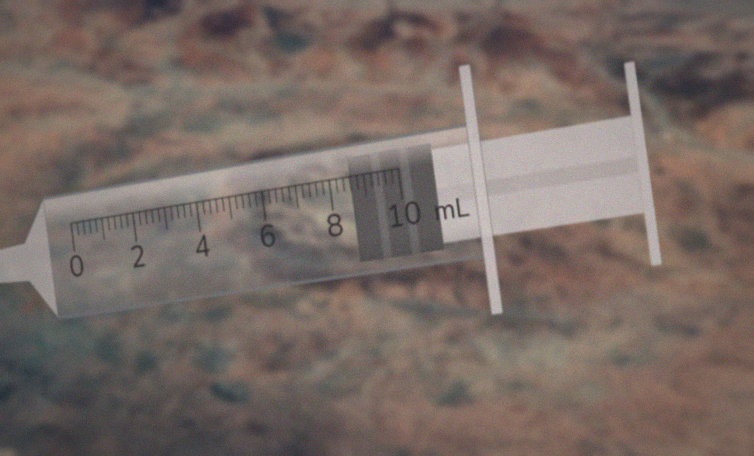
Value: 8.6 mL
